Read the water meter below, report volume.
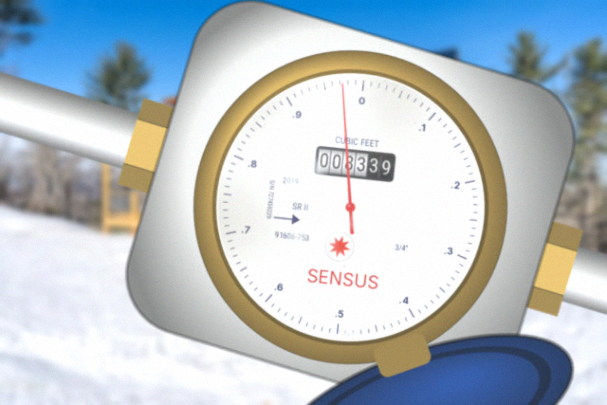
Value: 8338.97 ft³
